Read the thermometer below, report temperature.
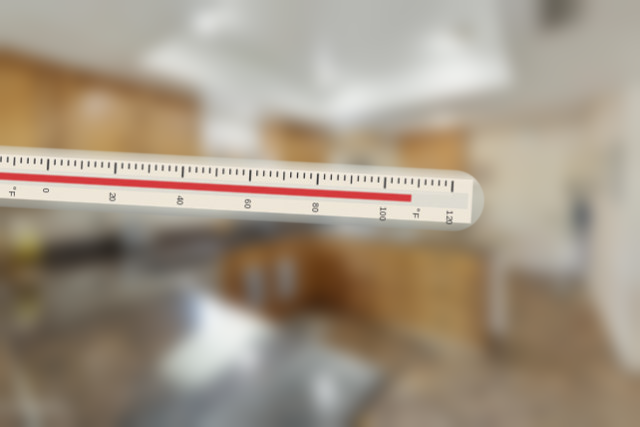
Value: 108 °F
